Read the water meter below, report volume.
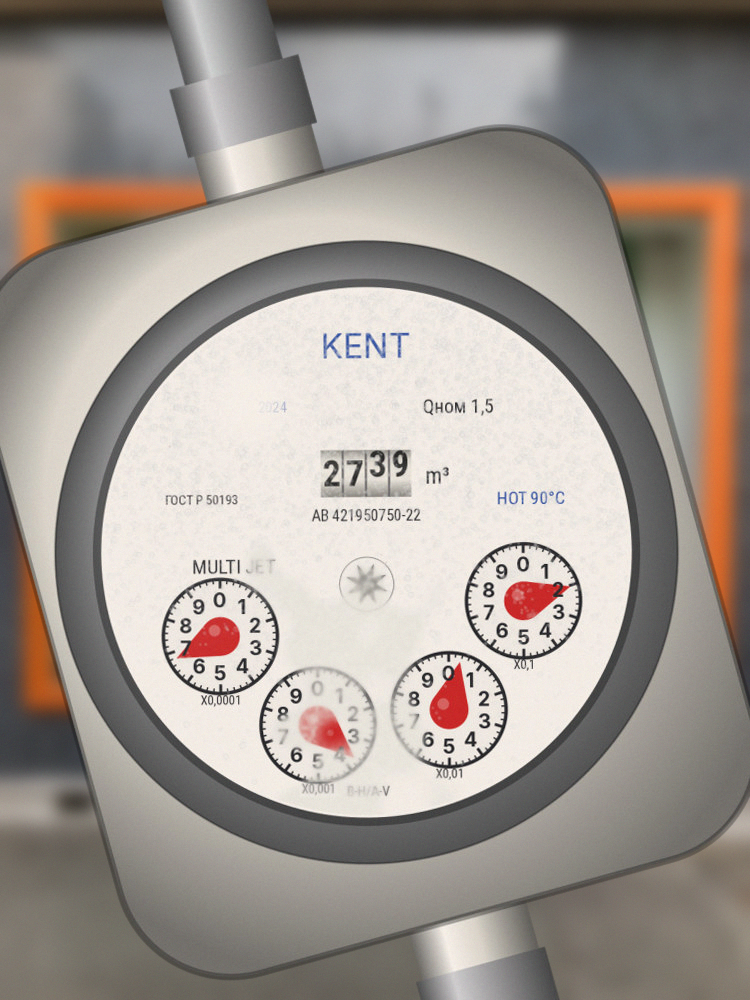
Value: 2739.2036 m³
